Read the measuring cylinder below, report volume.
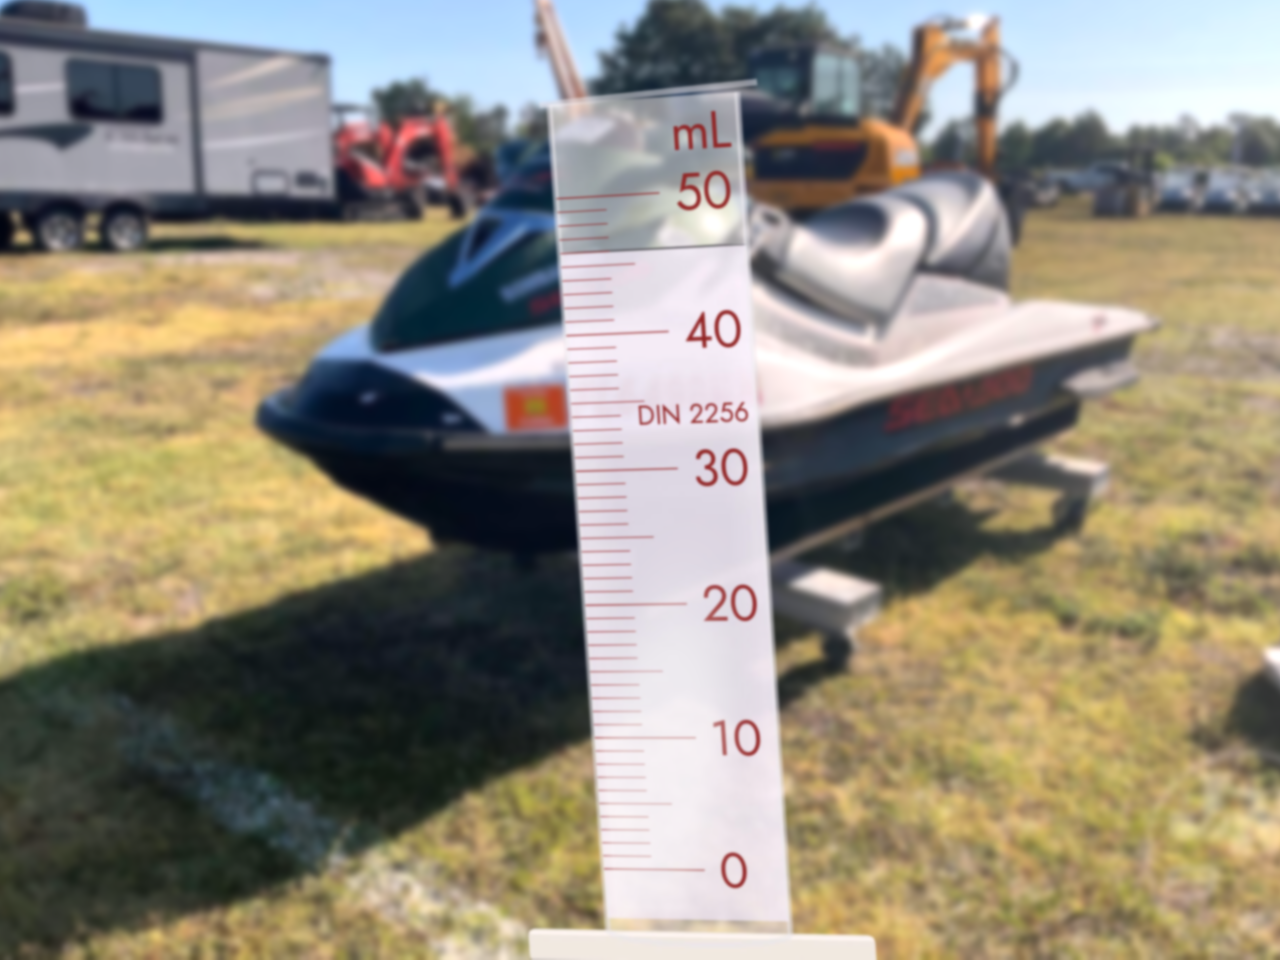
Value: 46 mL
